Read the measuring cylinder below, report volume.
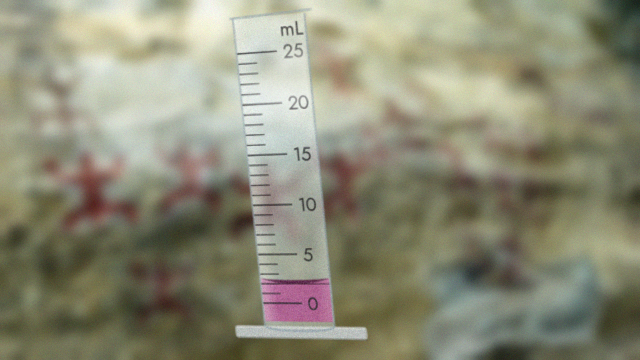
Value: 2 mL
